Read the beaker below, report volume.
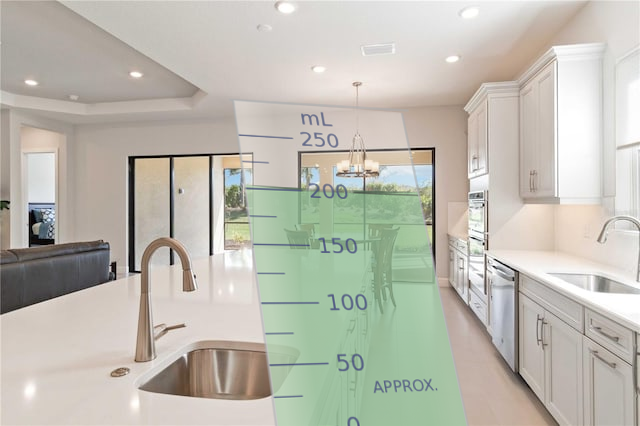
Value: 200 mL
